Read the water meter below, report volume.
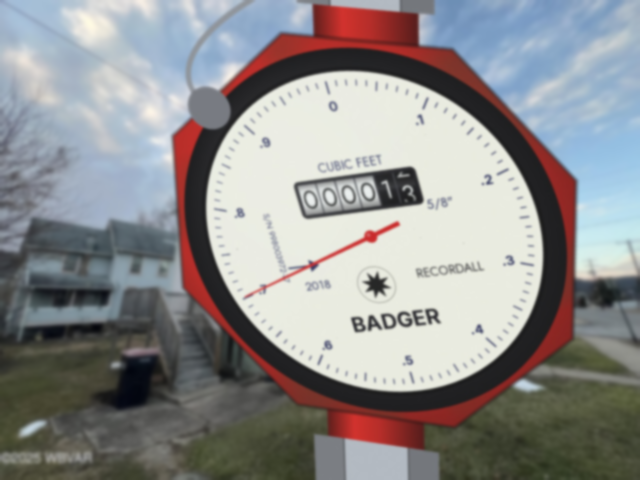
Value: 12.70 ft³
